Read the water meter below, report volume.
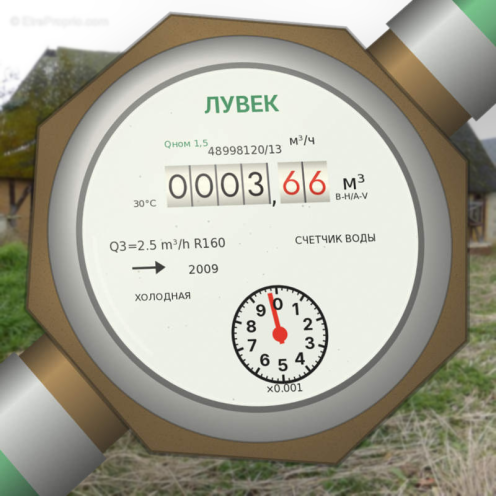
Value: 3.659 m³
